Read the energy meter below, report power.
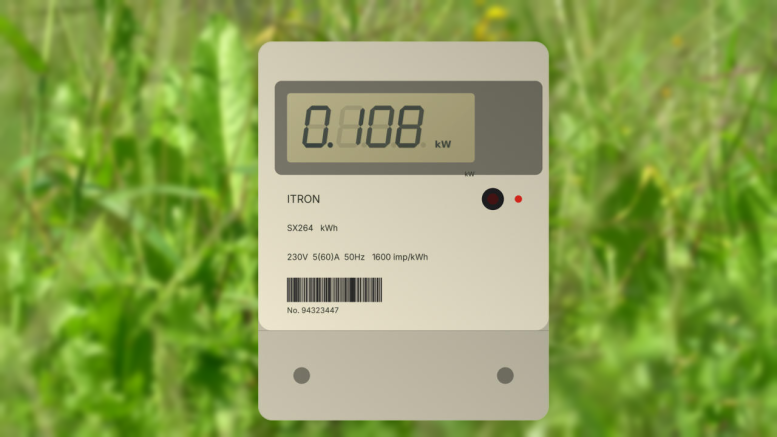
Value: 0.108 kW
